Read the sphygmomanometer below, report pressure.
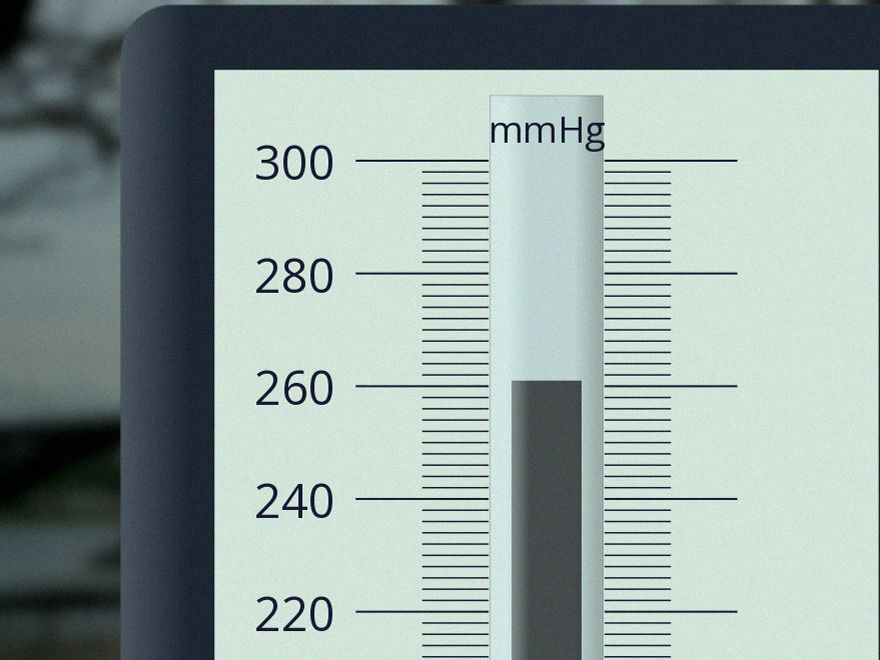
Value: 261 mmHg
